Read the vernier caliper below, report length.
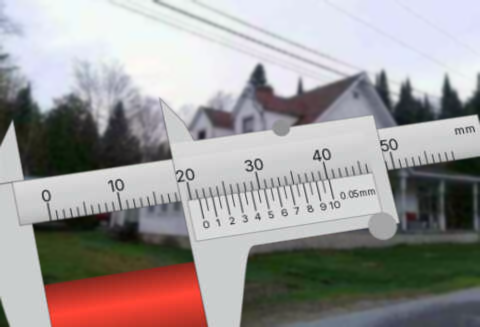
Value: 21.2 mm
